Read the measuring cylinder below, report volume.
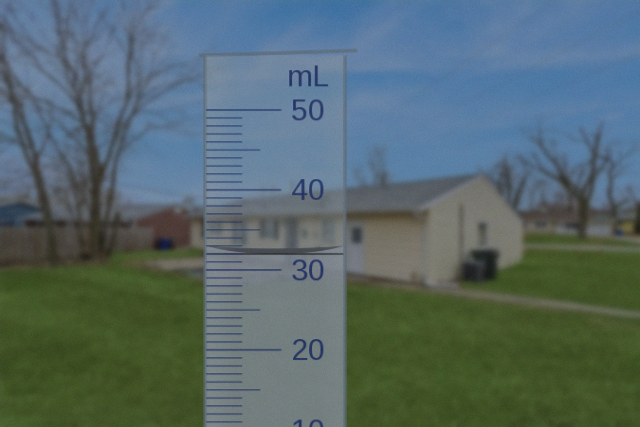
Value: 32 mL
